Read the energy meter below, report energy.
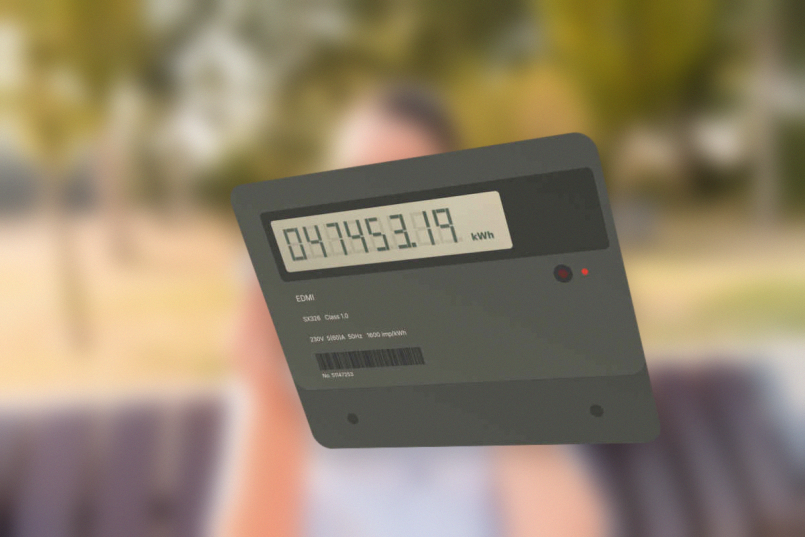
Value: 47453.19 kWh
